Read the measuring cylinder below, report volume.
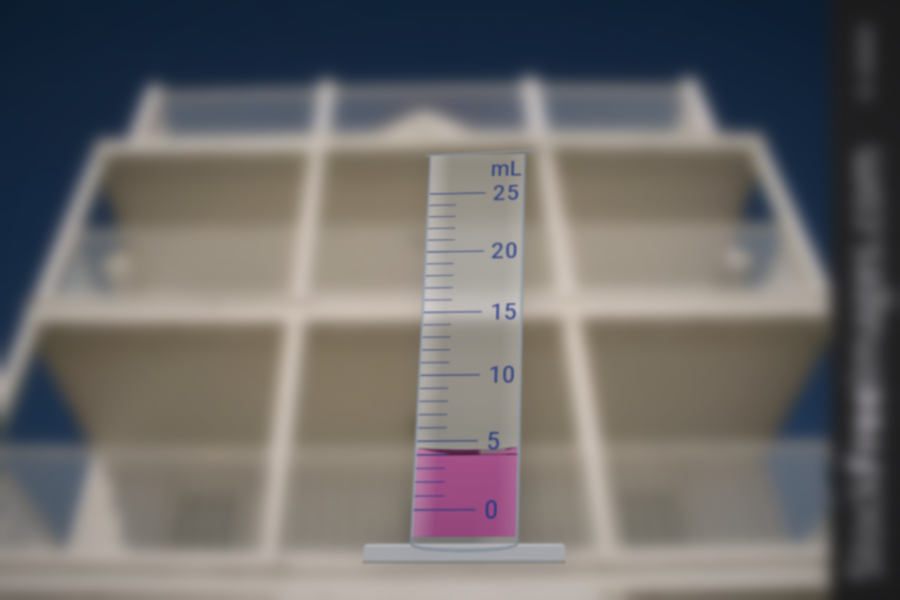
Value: 4 mL
